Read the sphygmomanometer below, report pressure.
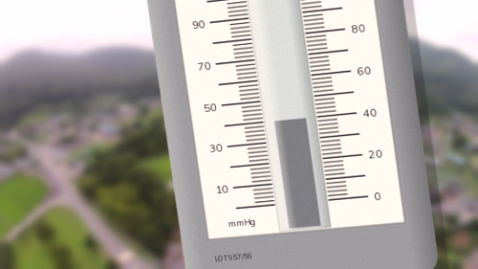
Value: 40 mmHg
